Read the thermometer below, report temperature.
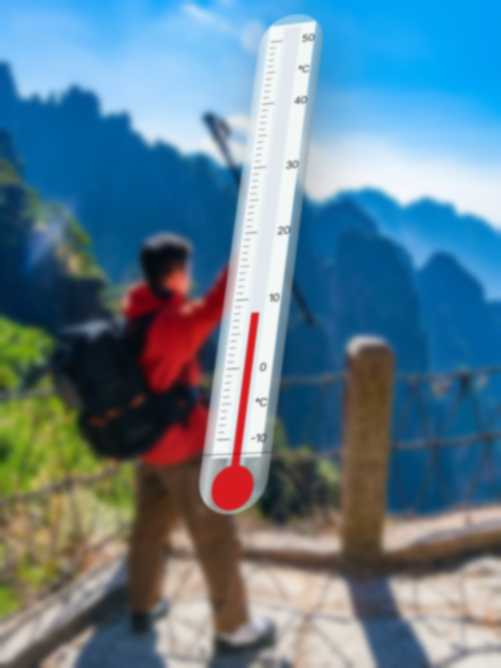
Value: 8 °C
